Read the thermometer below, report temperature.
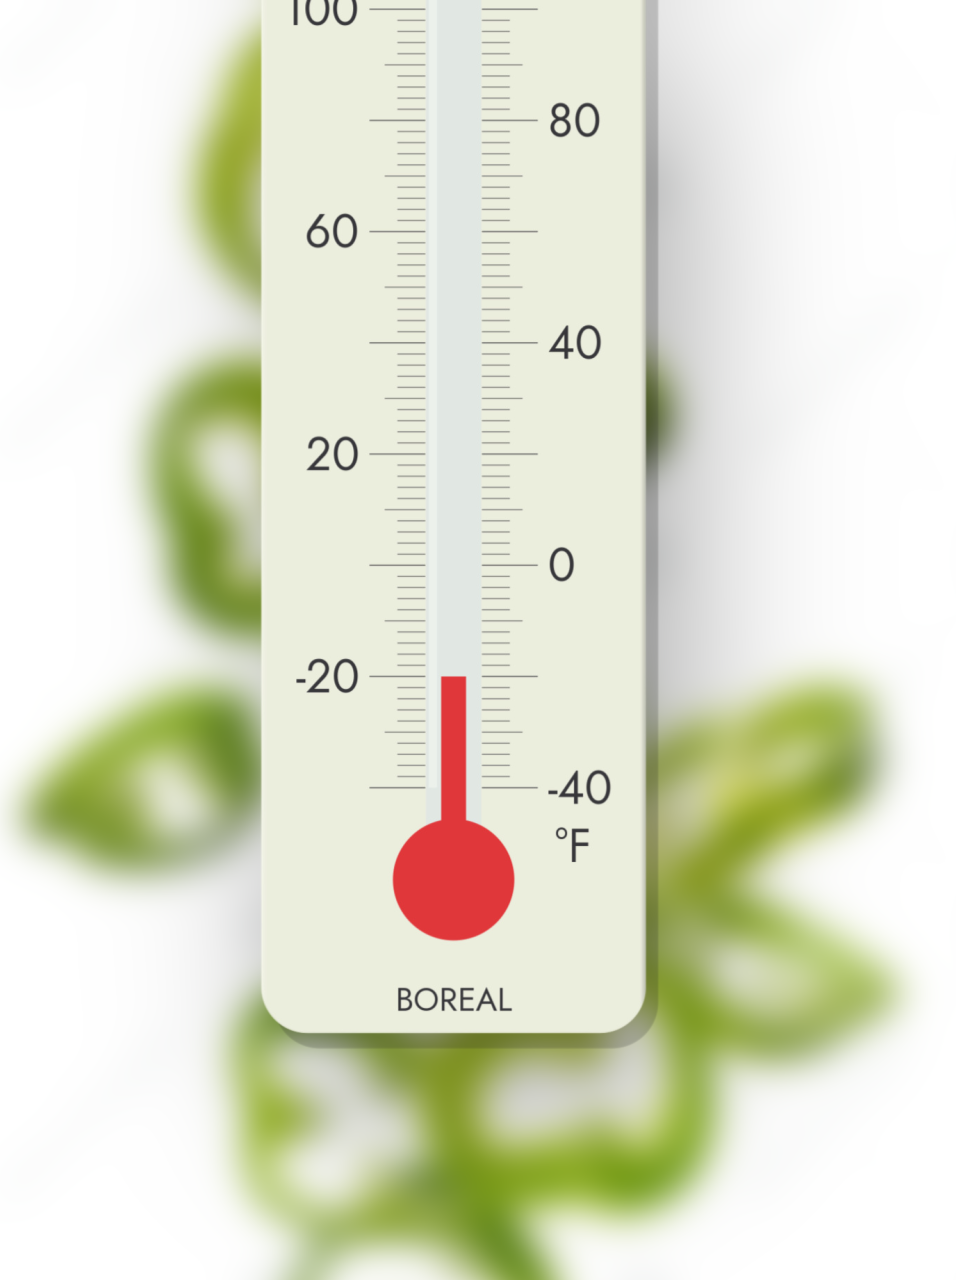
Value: -20 °F
